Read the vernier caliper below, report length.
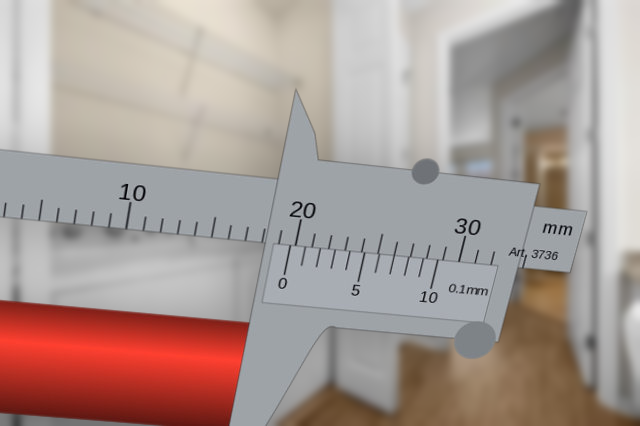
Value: 19.7 mm
